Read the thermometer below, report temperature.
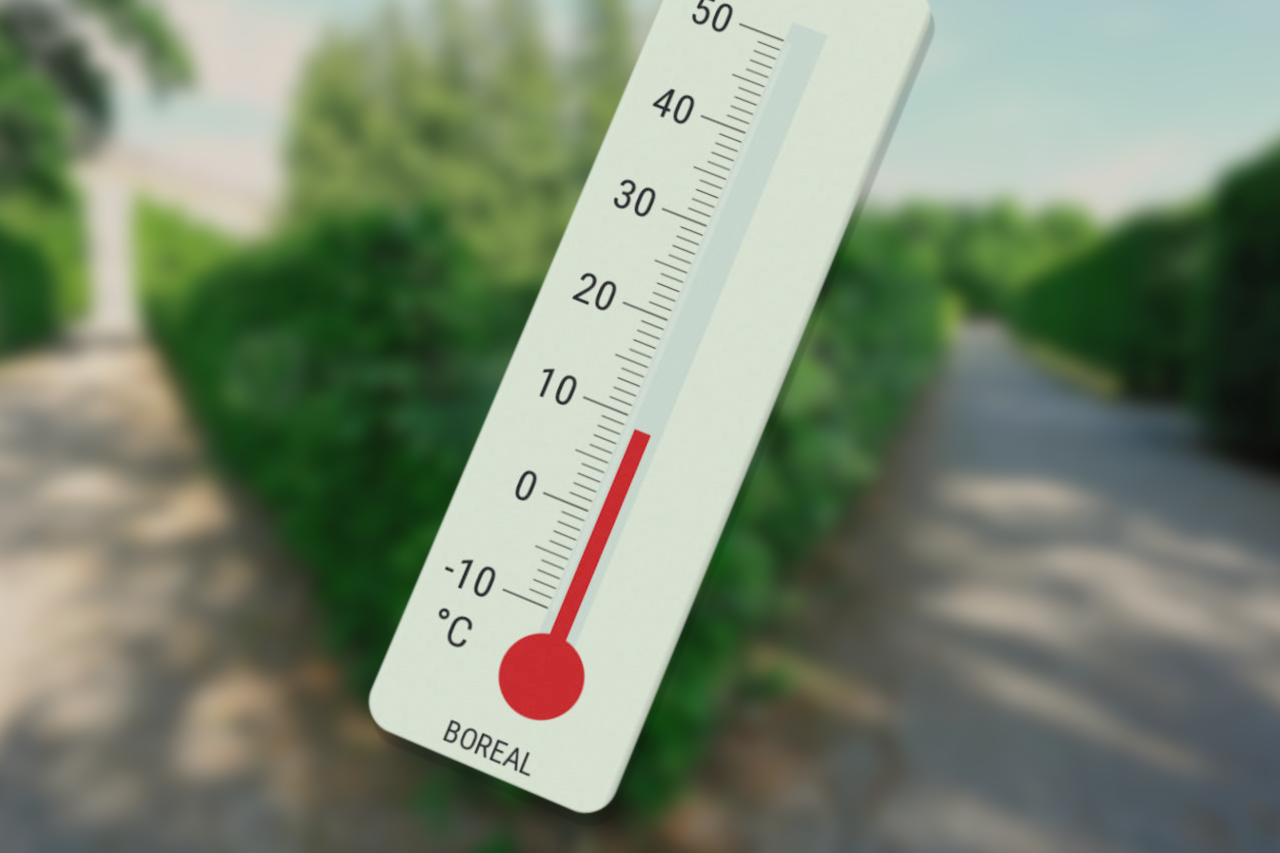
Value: 9 °C
